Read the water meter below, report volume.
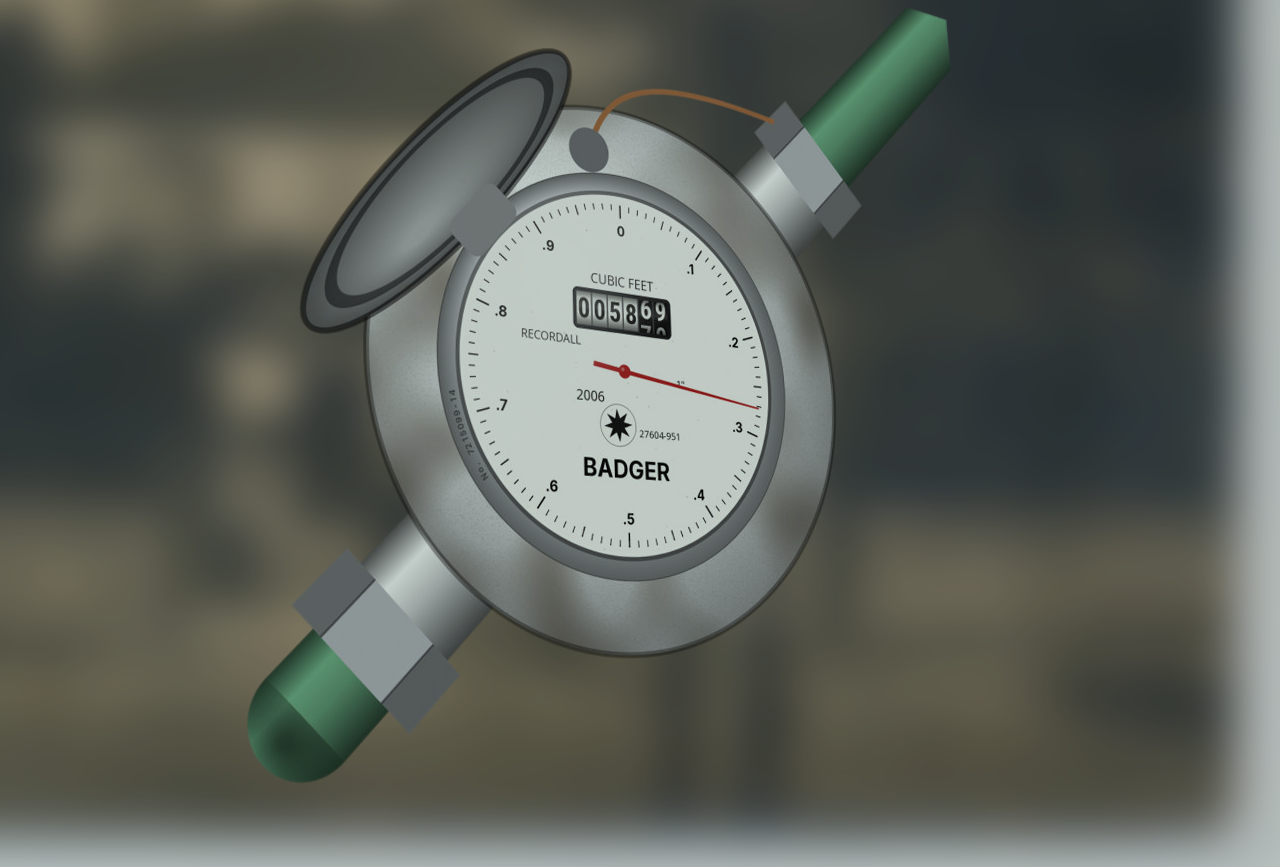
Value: 5869.27 ft³
